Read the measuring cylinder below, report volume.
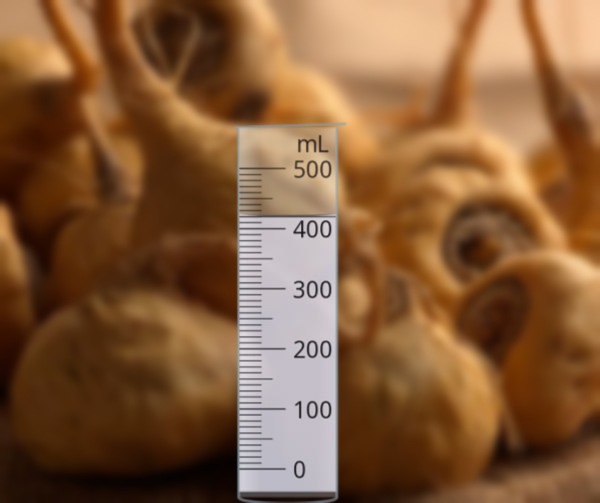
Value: 420 mL
